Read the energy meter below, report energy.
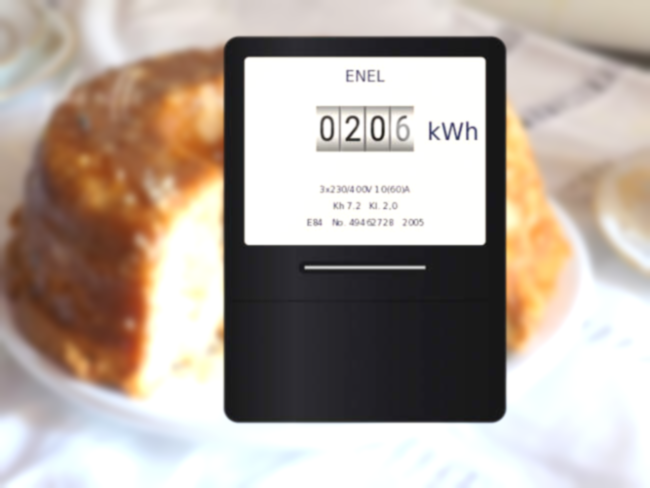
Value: 206 kWh
